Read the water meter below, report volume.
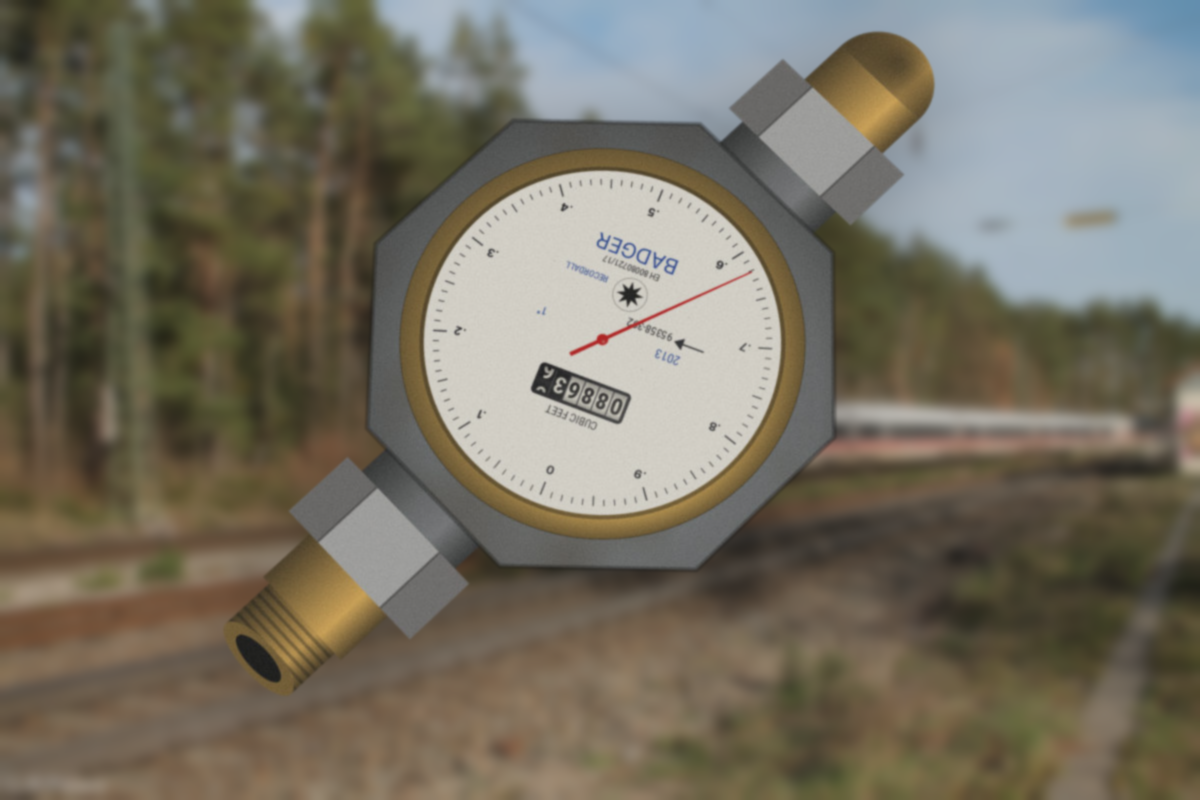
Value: 88635.62 ft³
